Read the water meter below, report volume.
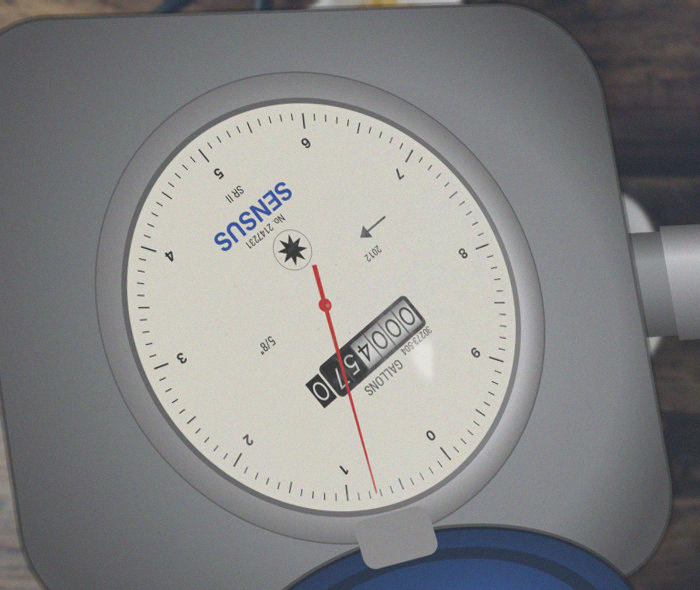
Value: 4570.7 gal
